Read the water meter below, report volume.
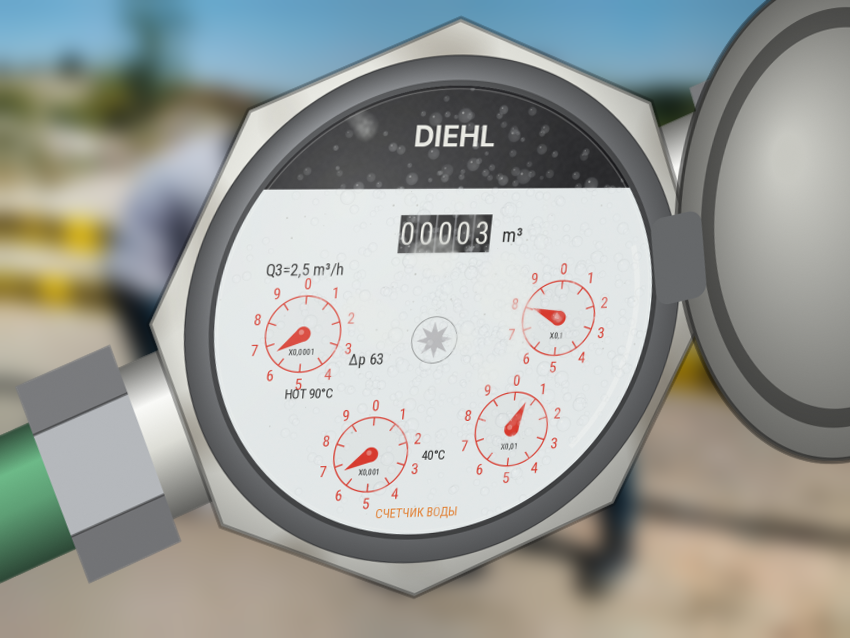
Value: 3.8066 m³
